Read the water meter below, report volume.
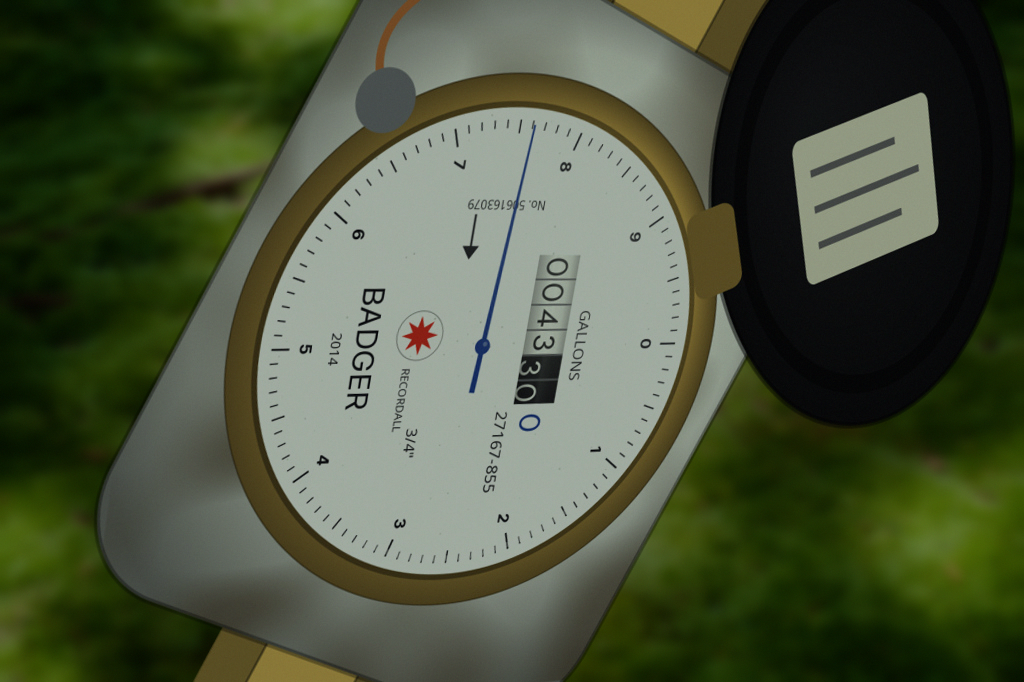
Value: 43297.6 gal
